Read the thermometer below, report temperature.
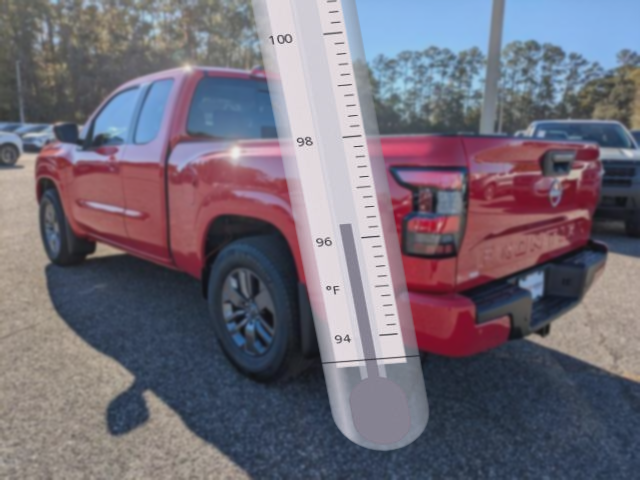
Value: 96.3 °F
